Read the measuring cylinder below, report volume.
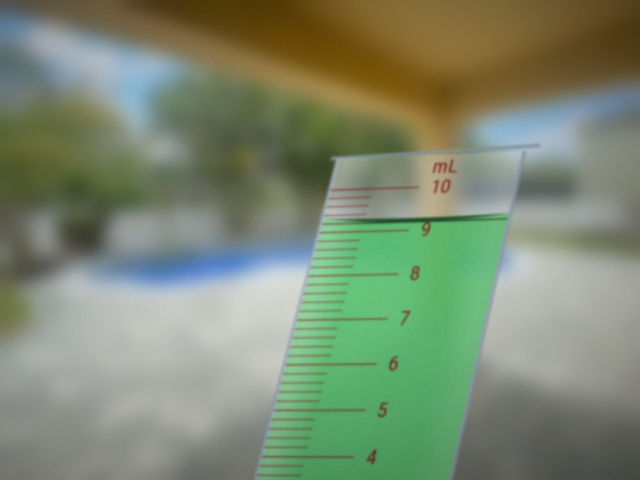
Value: 9.2 mL
